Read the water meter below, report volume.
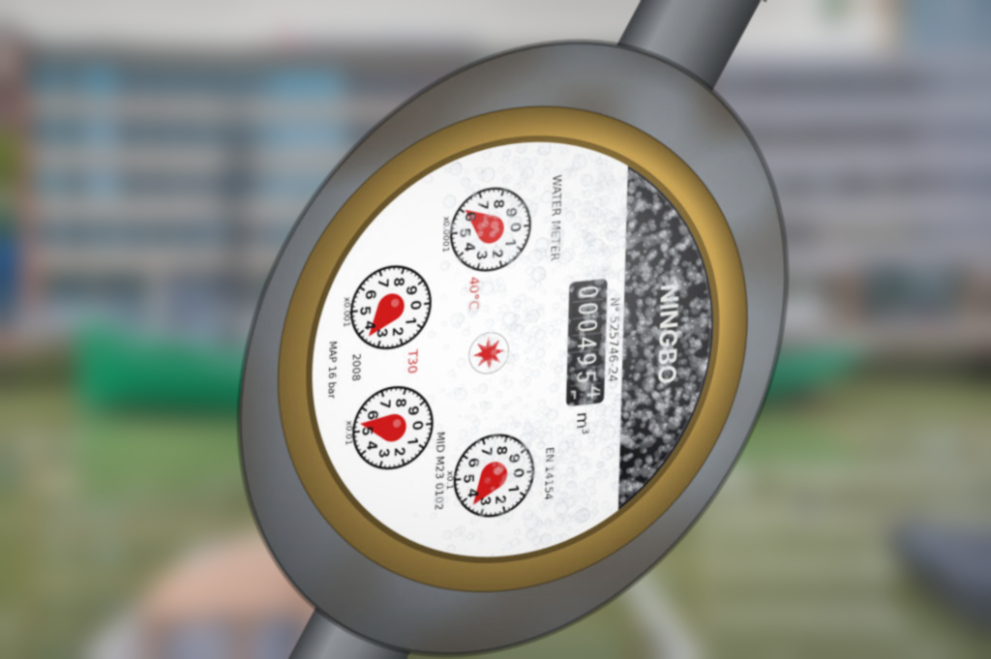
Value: 4954.3536 m³
